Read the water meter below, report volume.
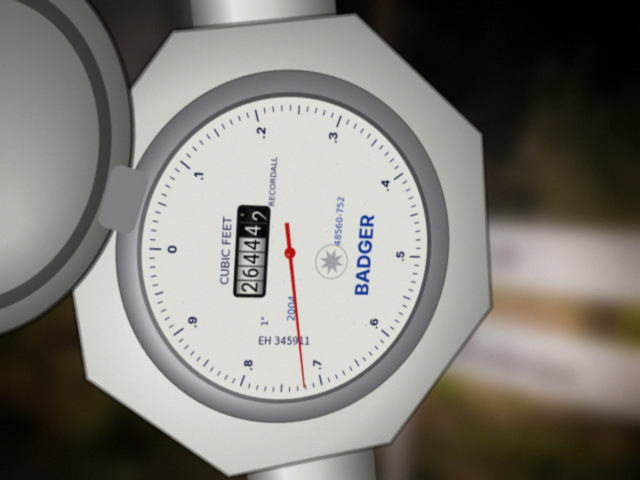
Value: 264441.72 ft³
